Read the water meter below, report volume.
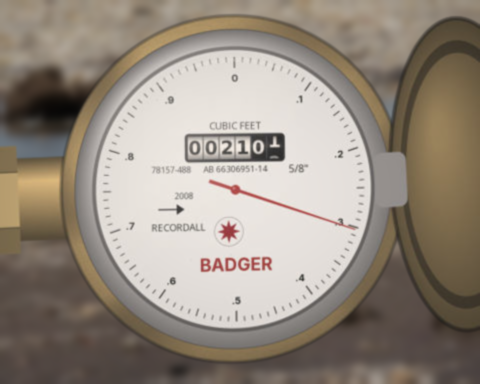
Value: 2101.30 ft³
